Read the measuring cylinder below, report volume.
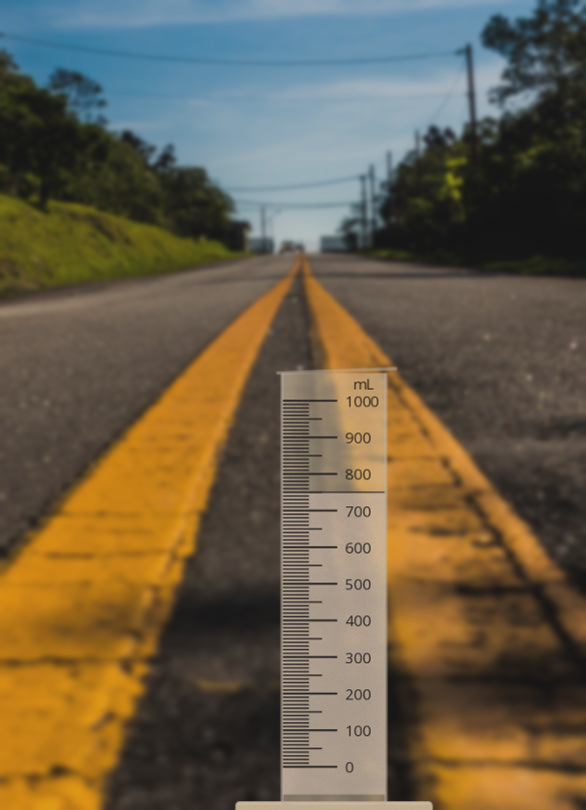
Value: 750 mL
